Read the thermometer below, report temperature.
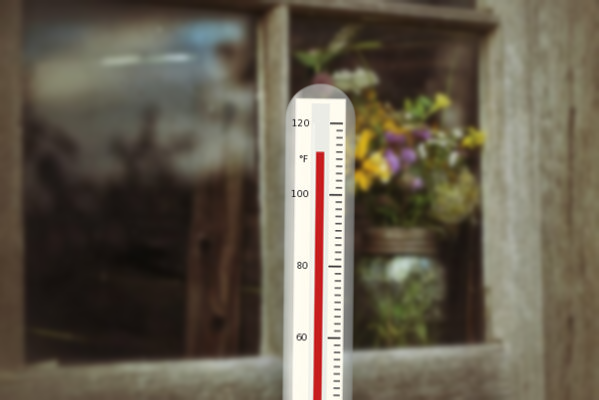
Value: 112 °F
